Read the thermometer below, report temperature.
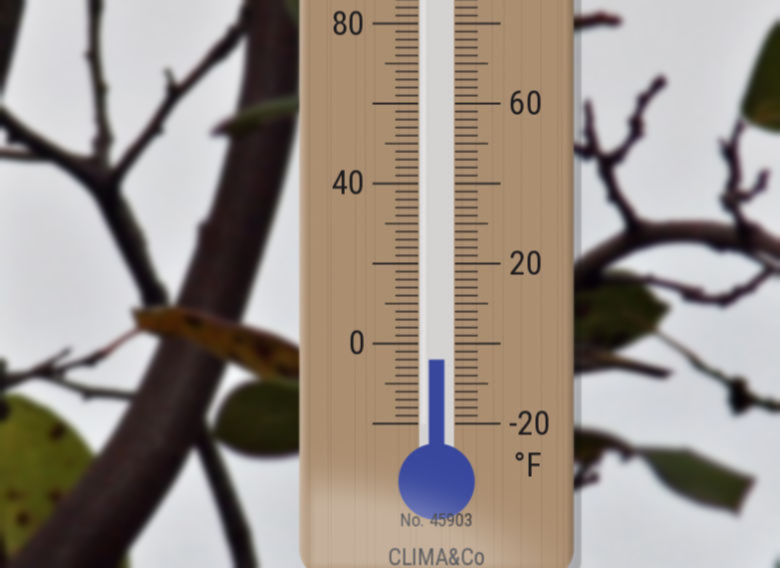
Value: -4 °F
